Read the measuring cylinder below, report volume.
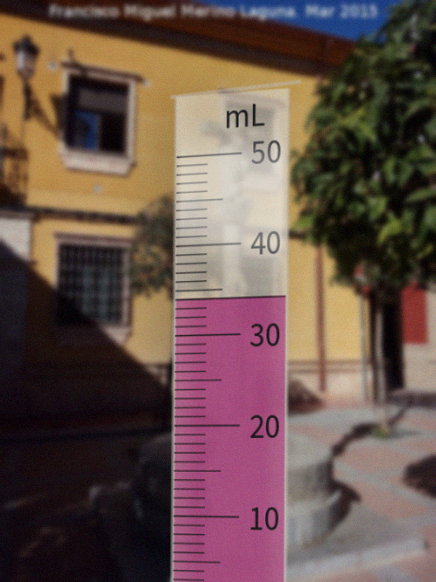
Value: 34 mL
